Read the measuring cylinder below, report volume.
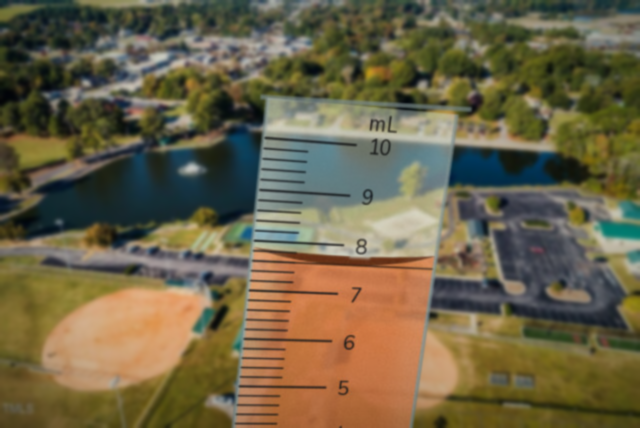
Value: 7.6 mL
